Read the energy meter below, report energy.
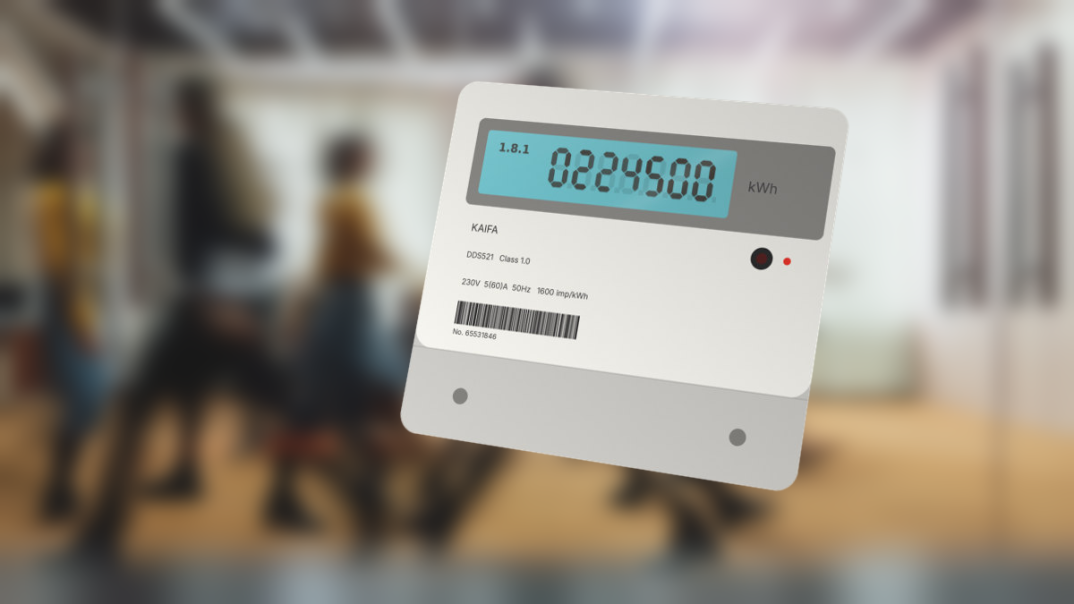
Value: 224500 kWh
